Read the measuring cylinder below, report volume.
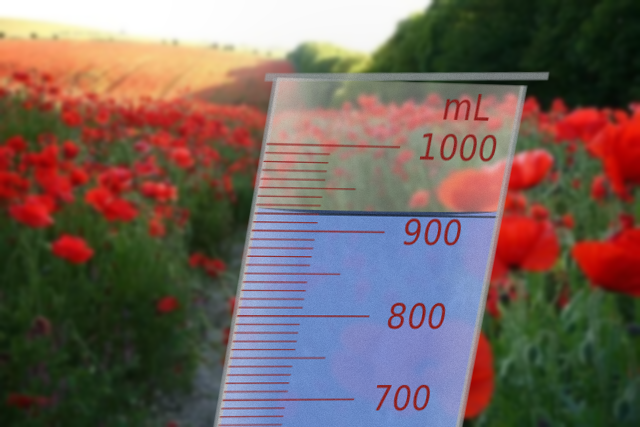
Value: 920 mL
